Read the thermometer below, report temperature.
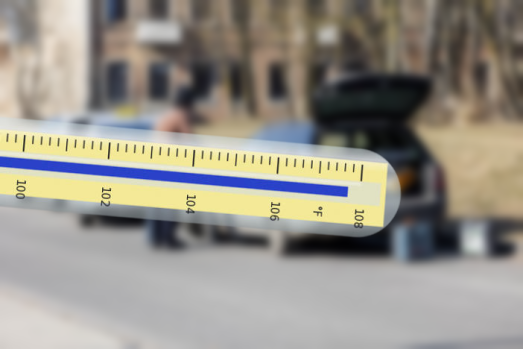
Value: 107.7 °F
